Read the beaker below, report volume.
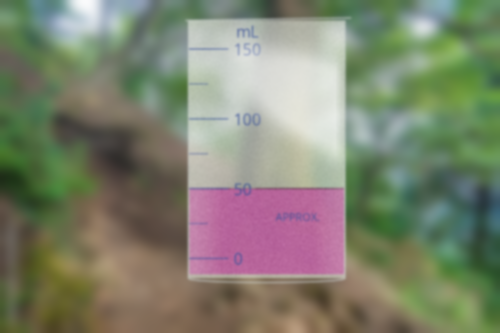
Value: 50 mL
